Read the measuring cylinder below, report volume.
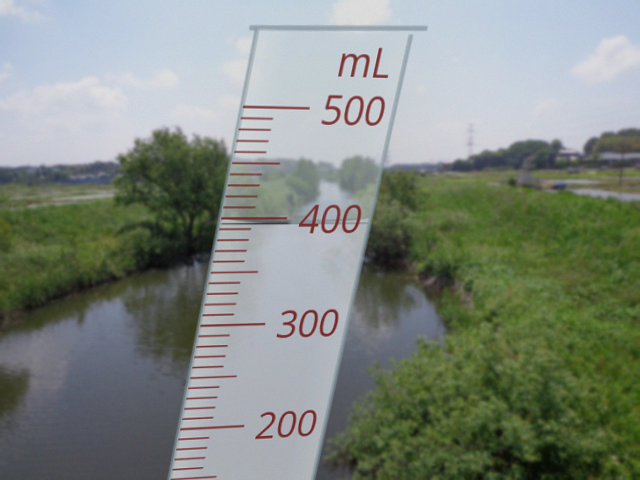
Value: 395 mL
